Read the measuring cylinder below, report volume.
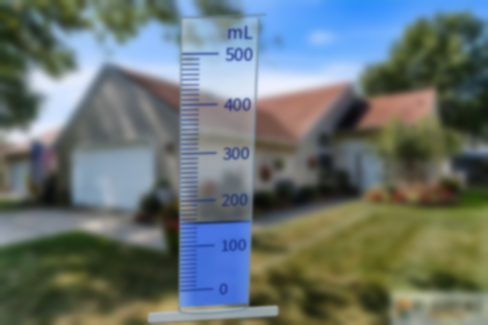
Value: 150 mL
